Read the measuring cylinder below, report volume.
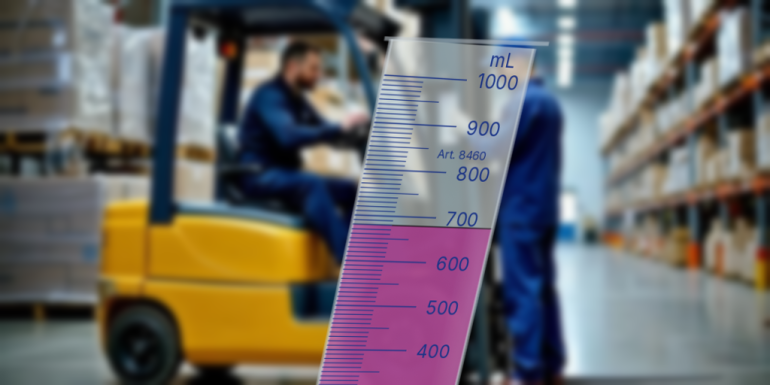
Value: 680 mL
